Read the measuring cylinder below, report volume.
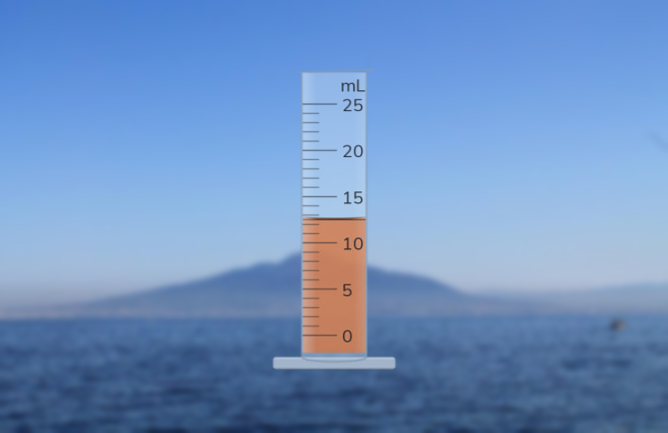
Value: 12.5 mL
